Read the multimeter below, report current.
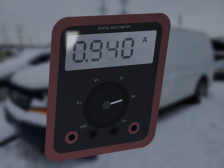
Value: 0.940 A
